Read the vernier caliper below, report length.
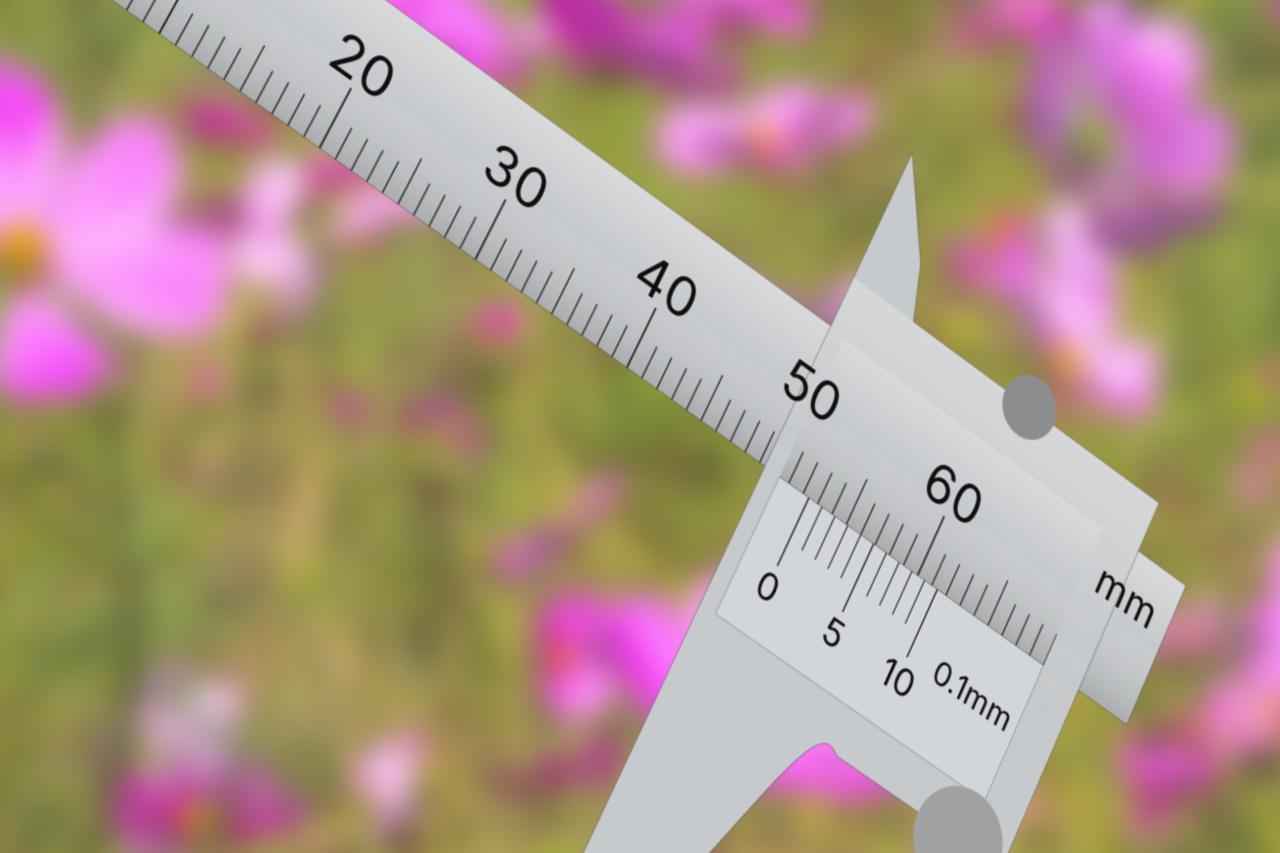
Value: 52.4 mm
